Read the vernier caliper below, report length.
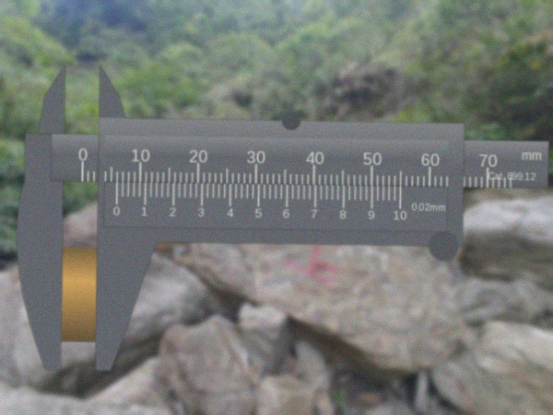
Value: 6.0 mm
